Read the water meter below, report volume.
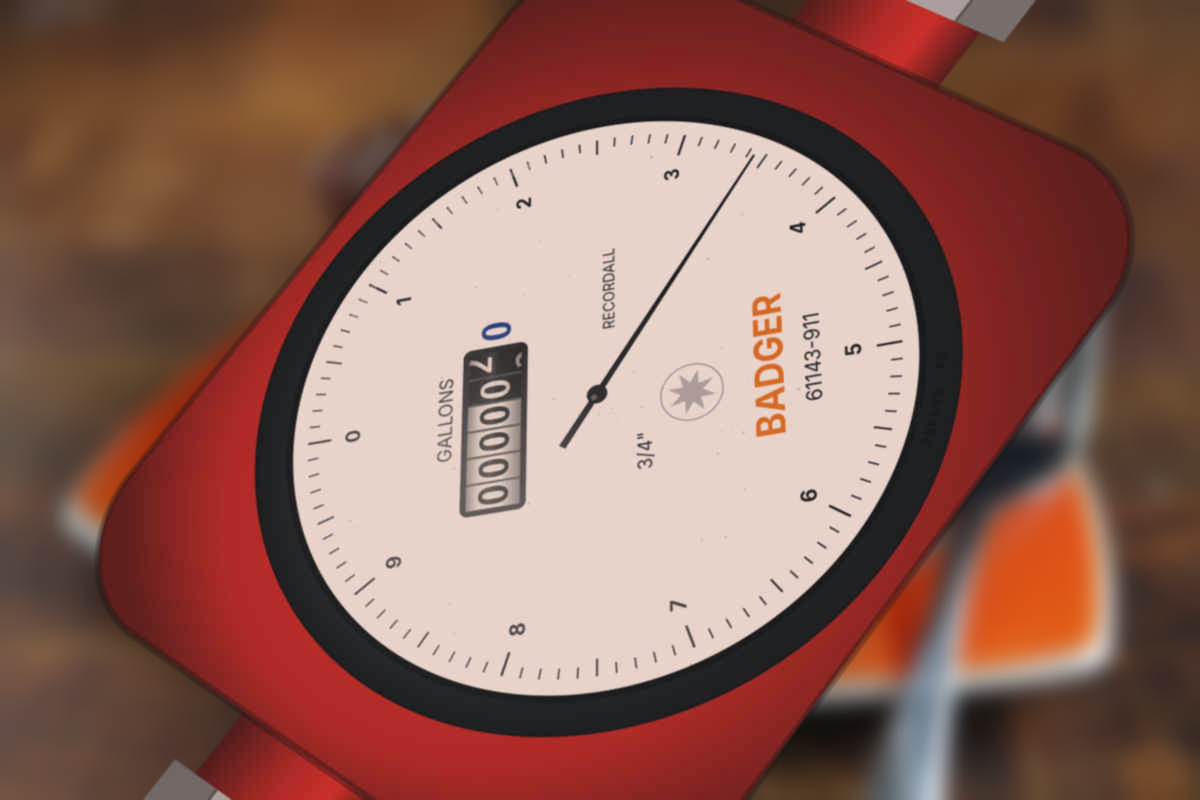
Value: 23.4 gal
